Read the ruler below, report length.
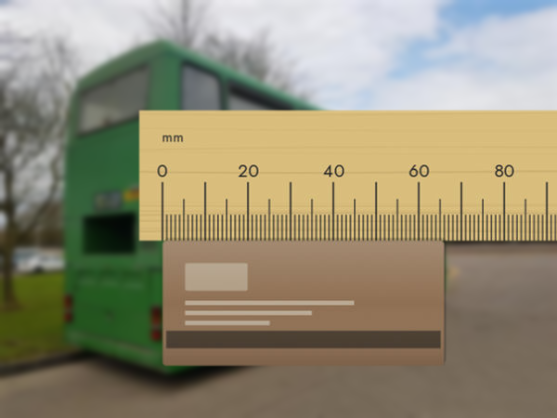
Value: 66 mm
